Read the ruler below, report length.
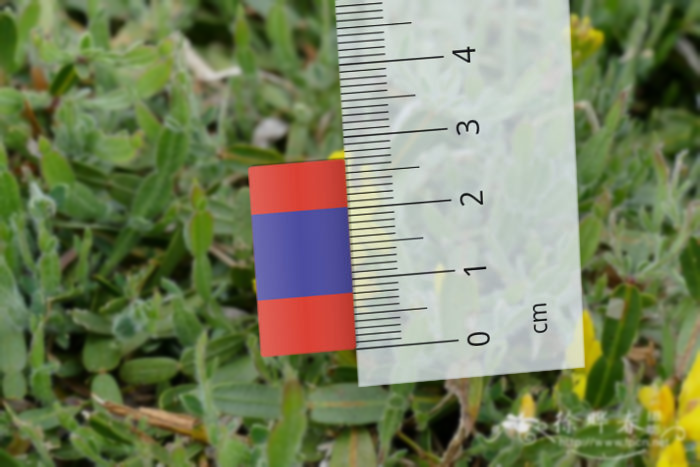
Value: 2.7 cm
